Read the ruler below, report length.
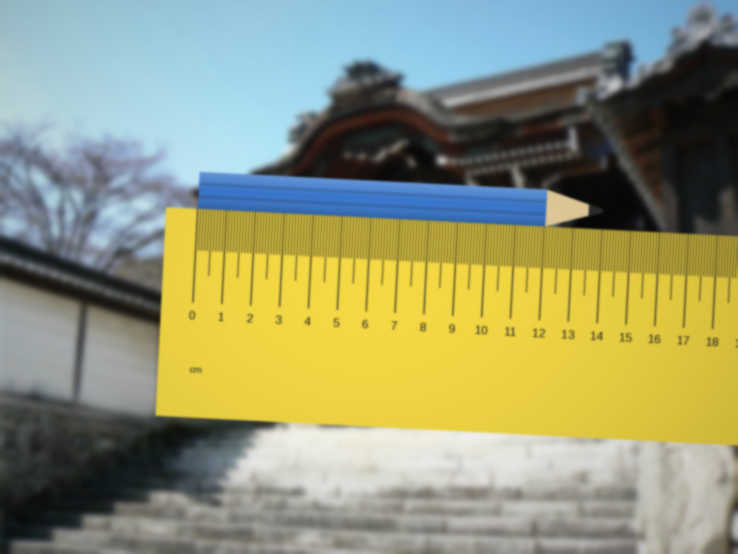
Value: 14 cm
